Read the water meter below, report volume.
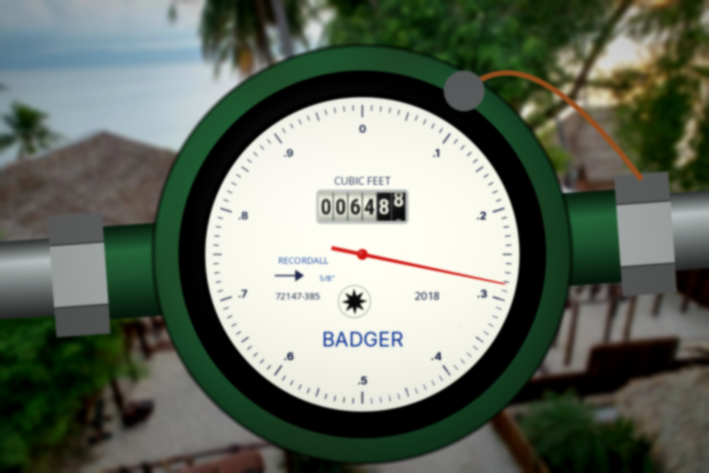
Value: 6488.28 ft³
